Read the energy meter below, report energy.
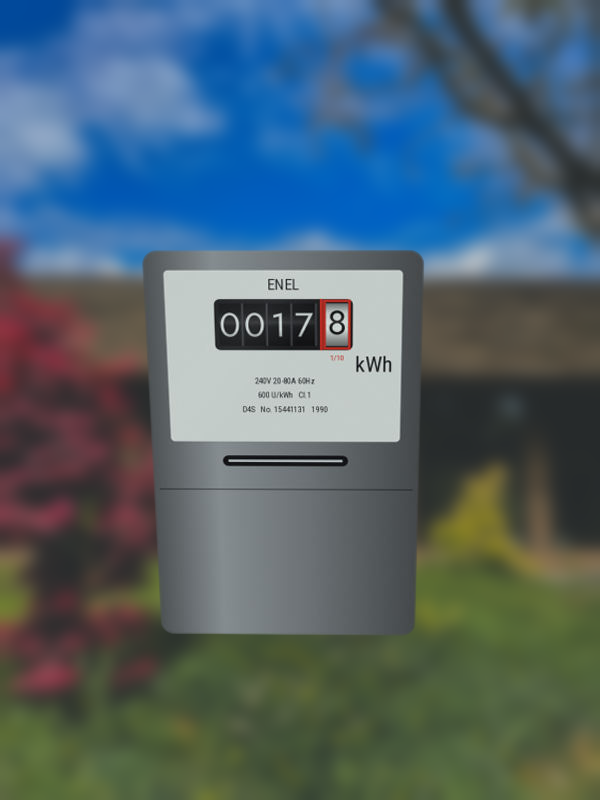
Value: 17.8 kWh
